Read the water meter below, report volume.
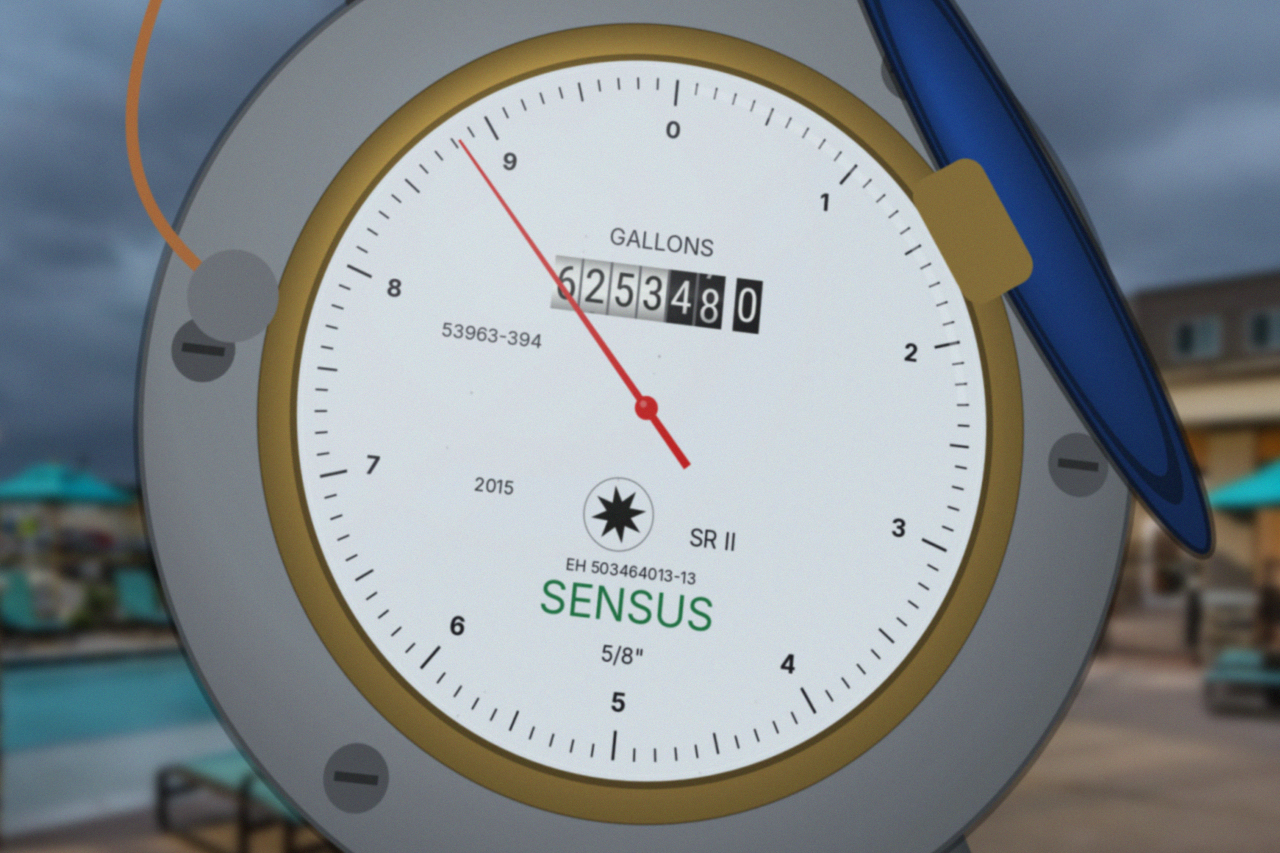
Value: 6253478.8 gal
